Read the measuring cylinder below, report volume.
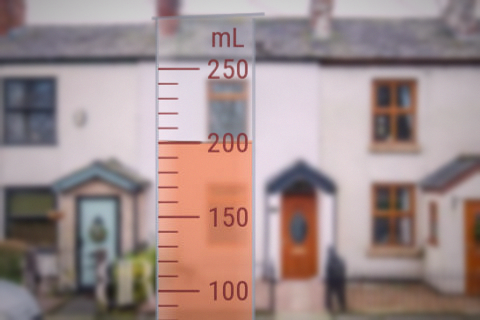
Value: 200 mL
